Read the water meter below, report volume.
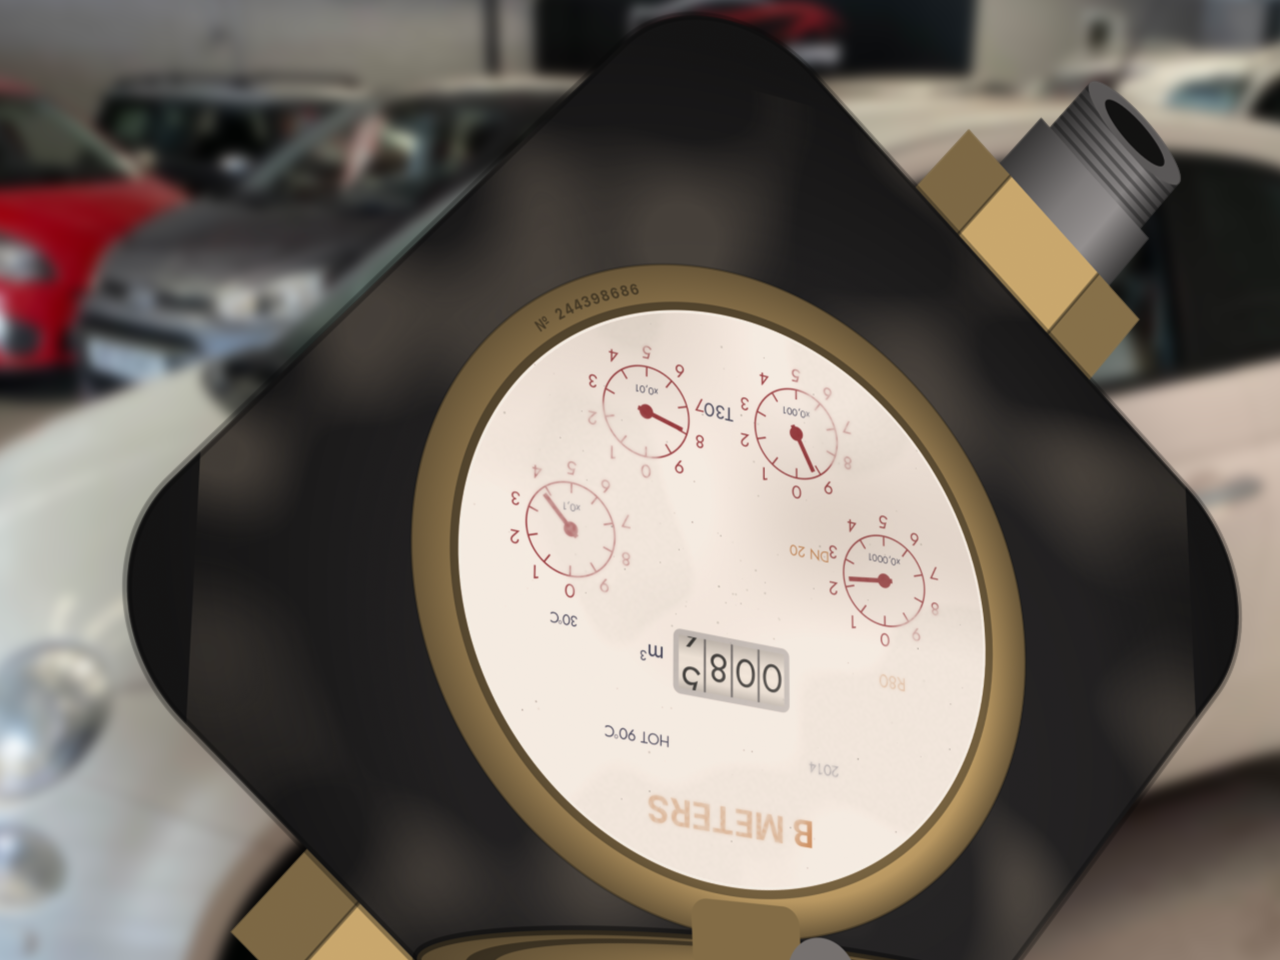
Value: 85.3792 m³
